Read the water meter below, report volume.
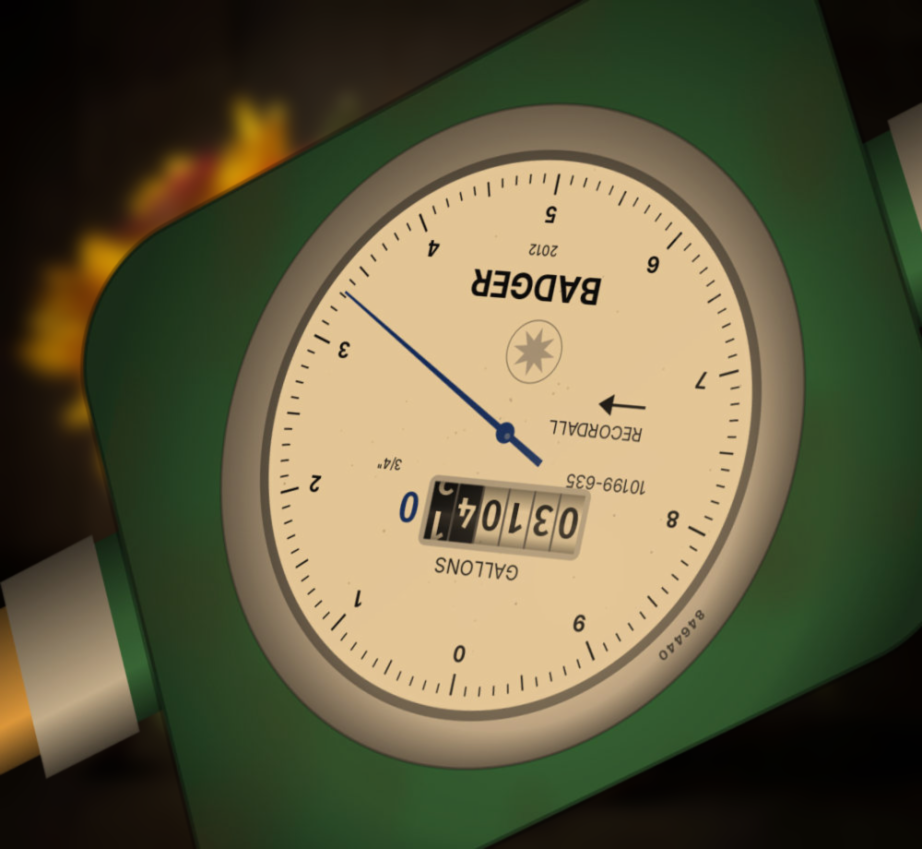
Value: 310413.3 gal
